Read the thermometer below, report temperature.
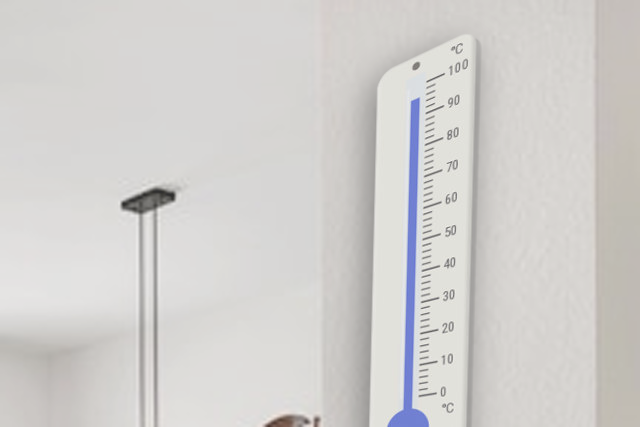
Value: 96 °C
